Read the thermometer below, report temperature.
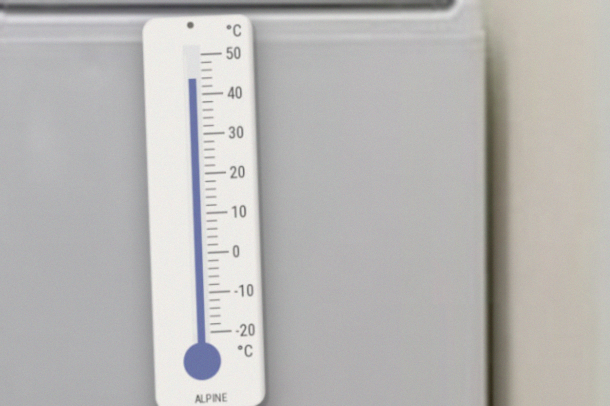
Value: 44 °C
